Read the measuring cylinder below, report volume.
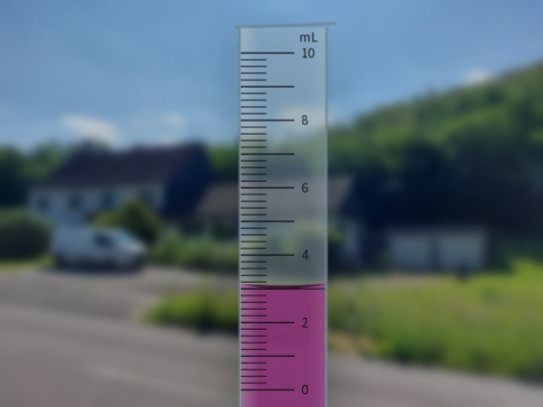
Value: 3 mL
